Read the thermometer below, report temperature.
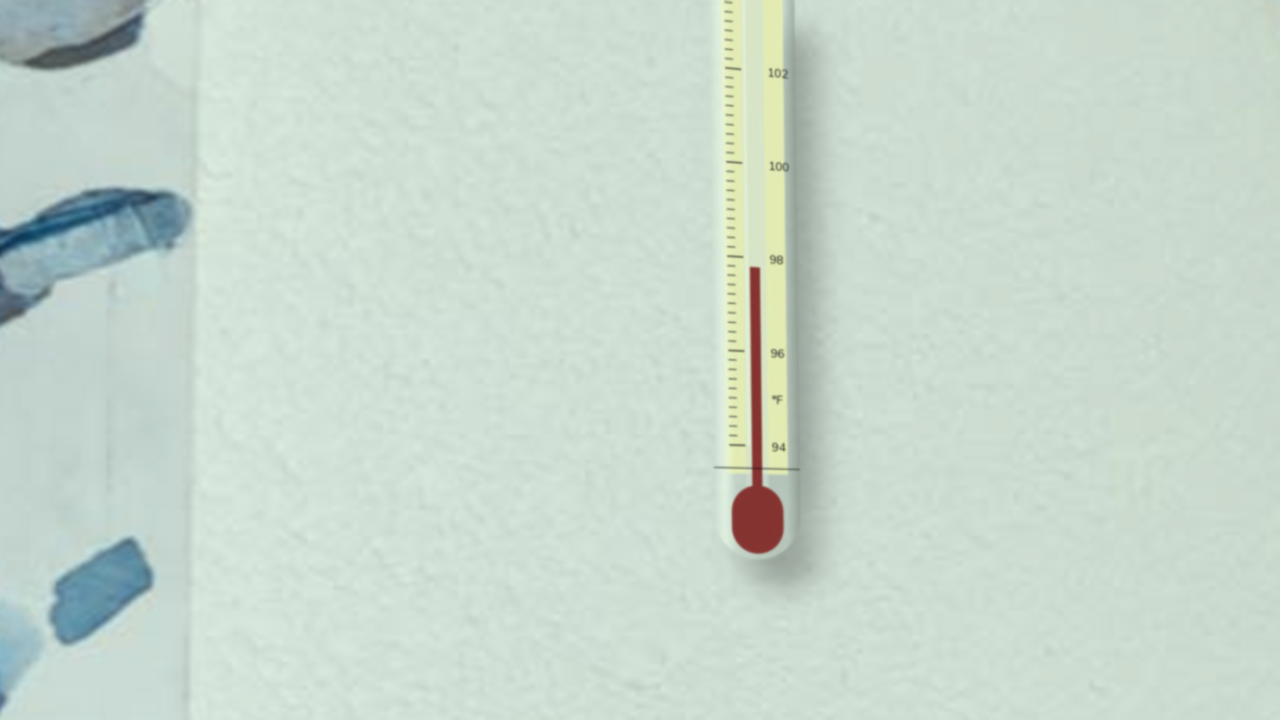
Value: 97.8 °F
